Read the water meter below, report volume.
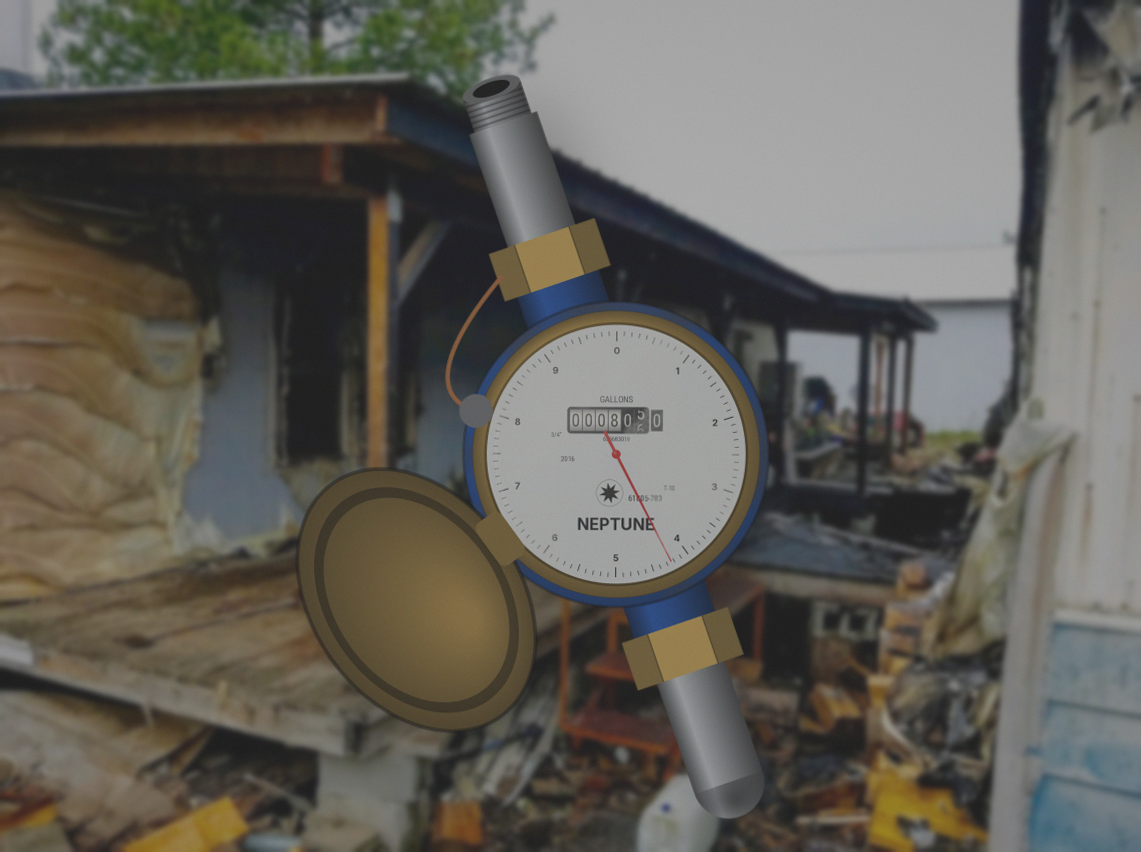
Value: 8054.2 gal
